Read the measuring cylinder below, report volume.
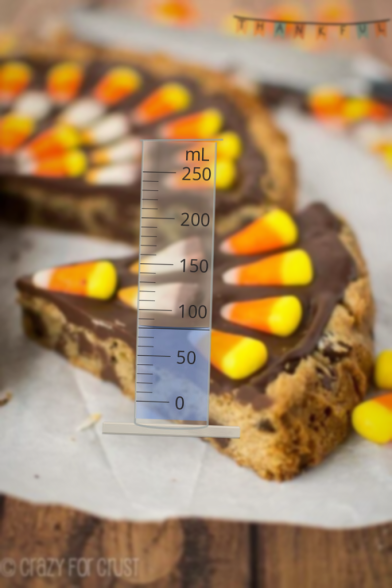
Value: 80 mL
